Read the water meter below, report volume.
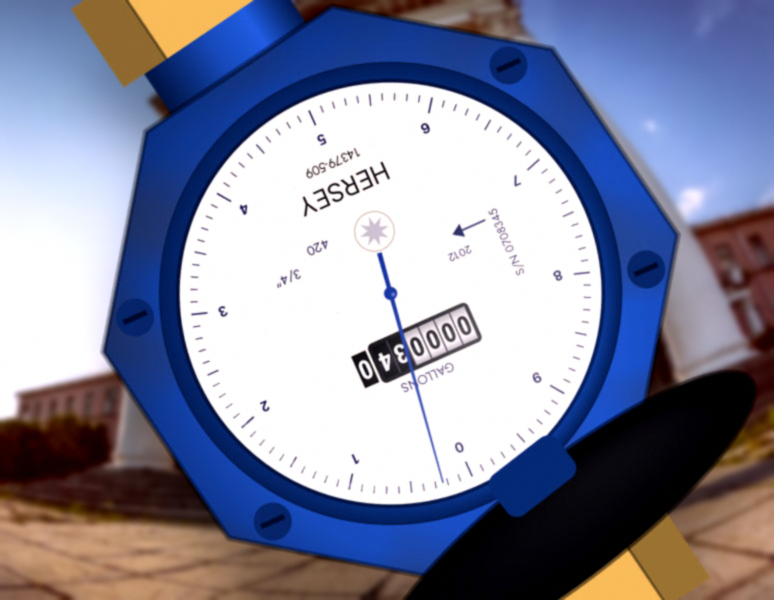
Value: 340.2 gal
